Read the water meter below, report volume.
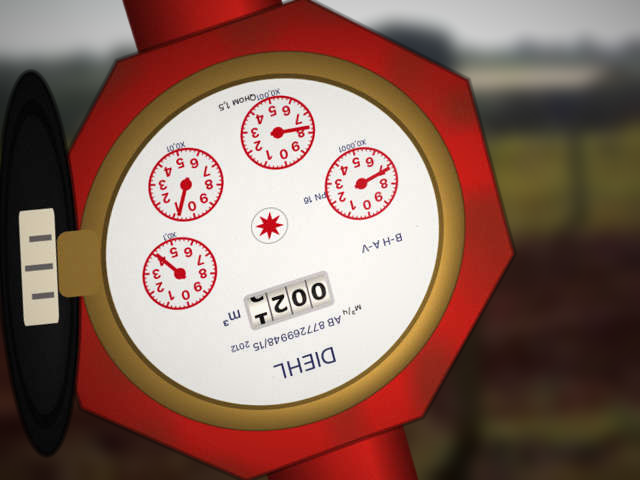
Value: 21.4077 m³
